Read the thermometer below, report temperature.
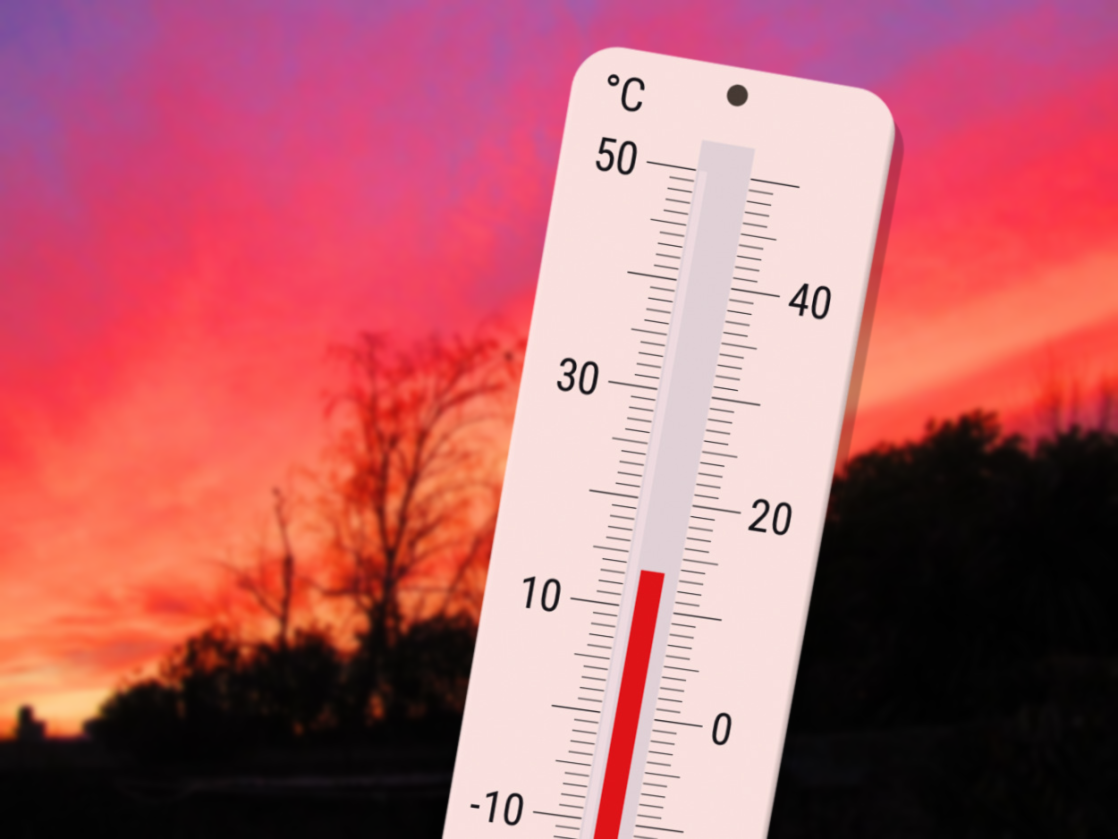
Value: 13.5 °C
